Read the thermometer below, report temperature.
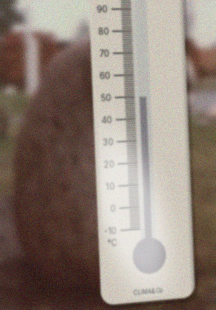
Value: 50 °C
